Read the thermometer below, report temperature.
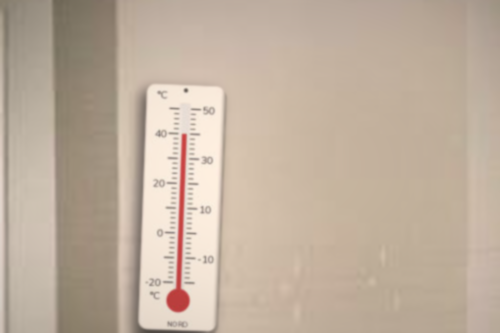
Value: 40 °C
